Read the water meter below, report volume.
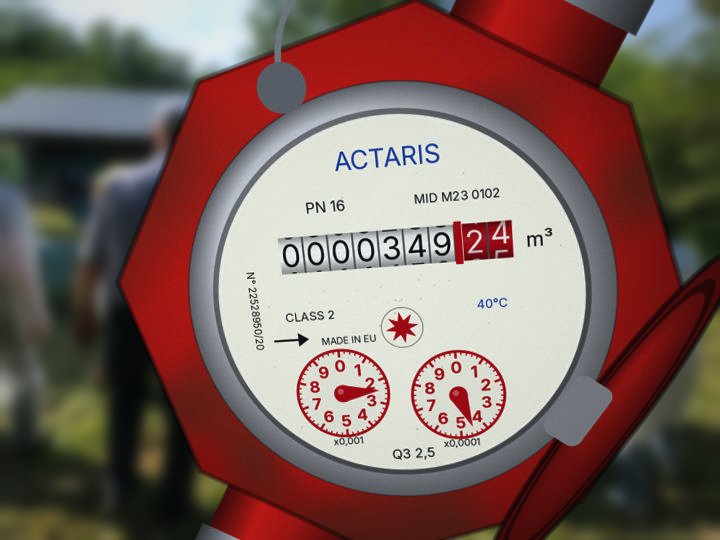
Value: 349.2424 m³
